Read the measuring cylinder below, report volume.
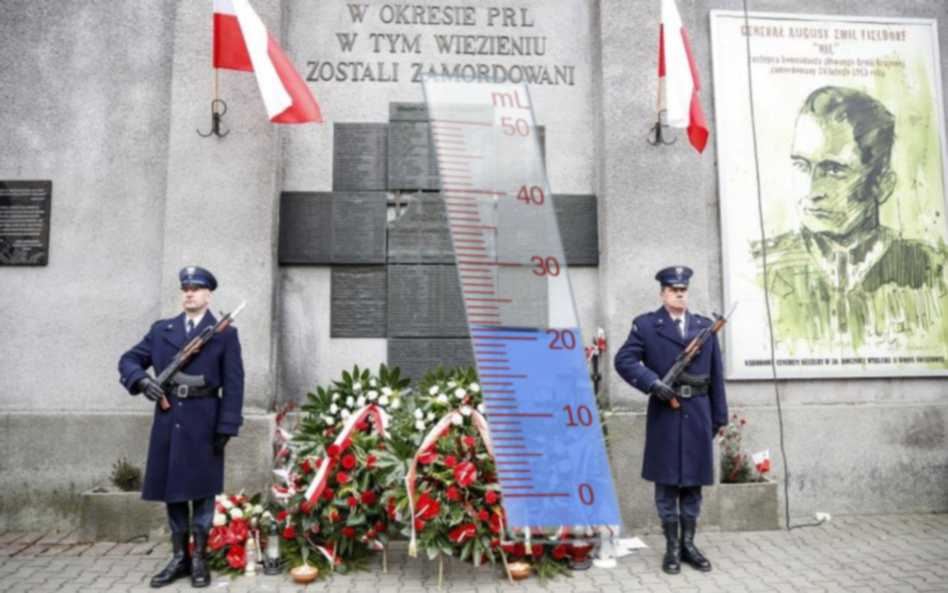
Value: 21 mL
